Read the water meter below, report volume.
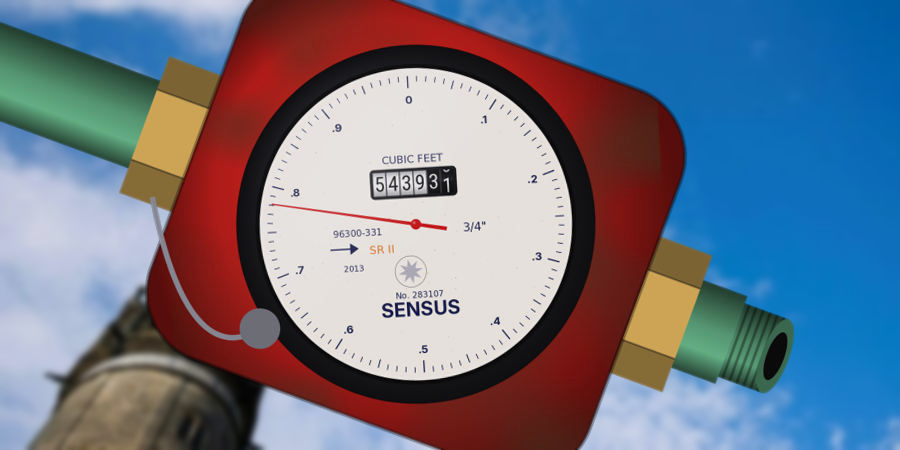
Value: 543930.78 ft³
